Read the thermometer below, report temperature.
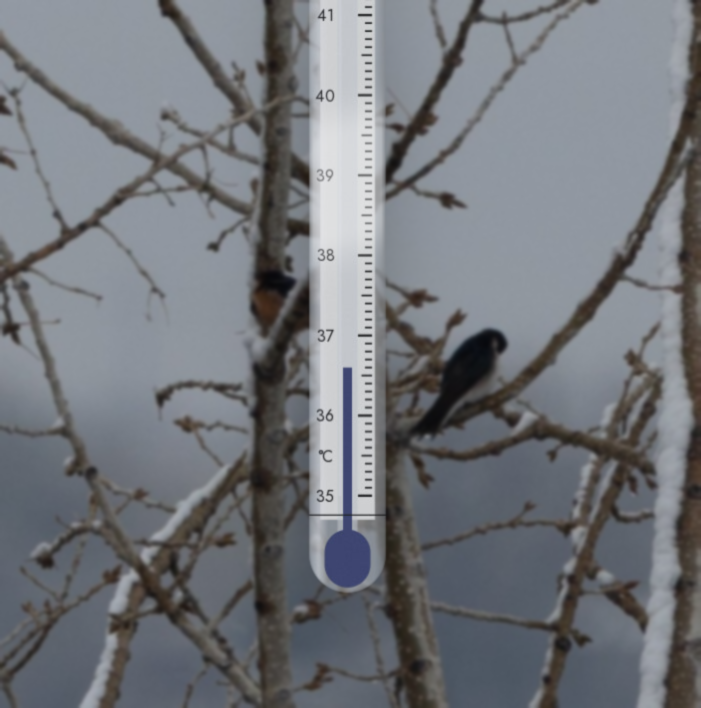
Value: 36.6 °C
